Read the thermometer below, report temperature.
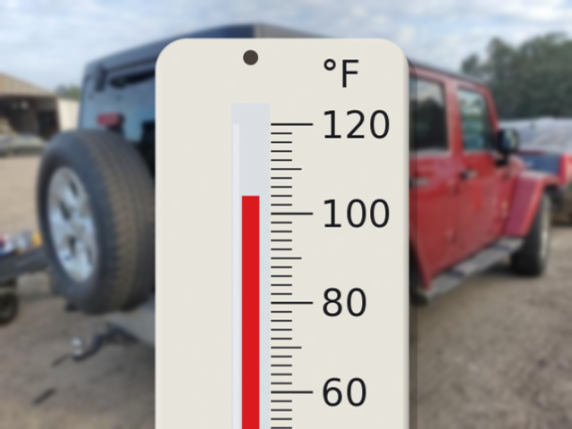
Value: 104 °F
